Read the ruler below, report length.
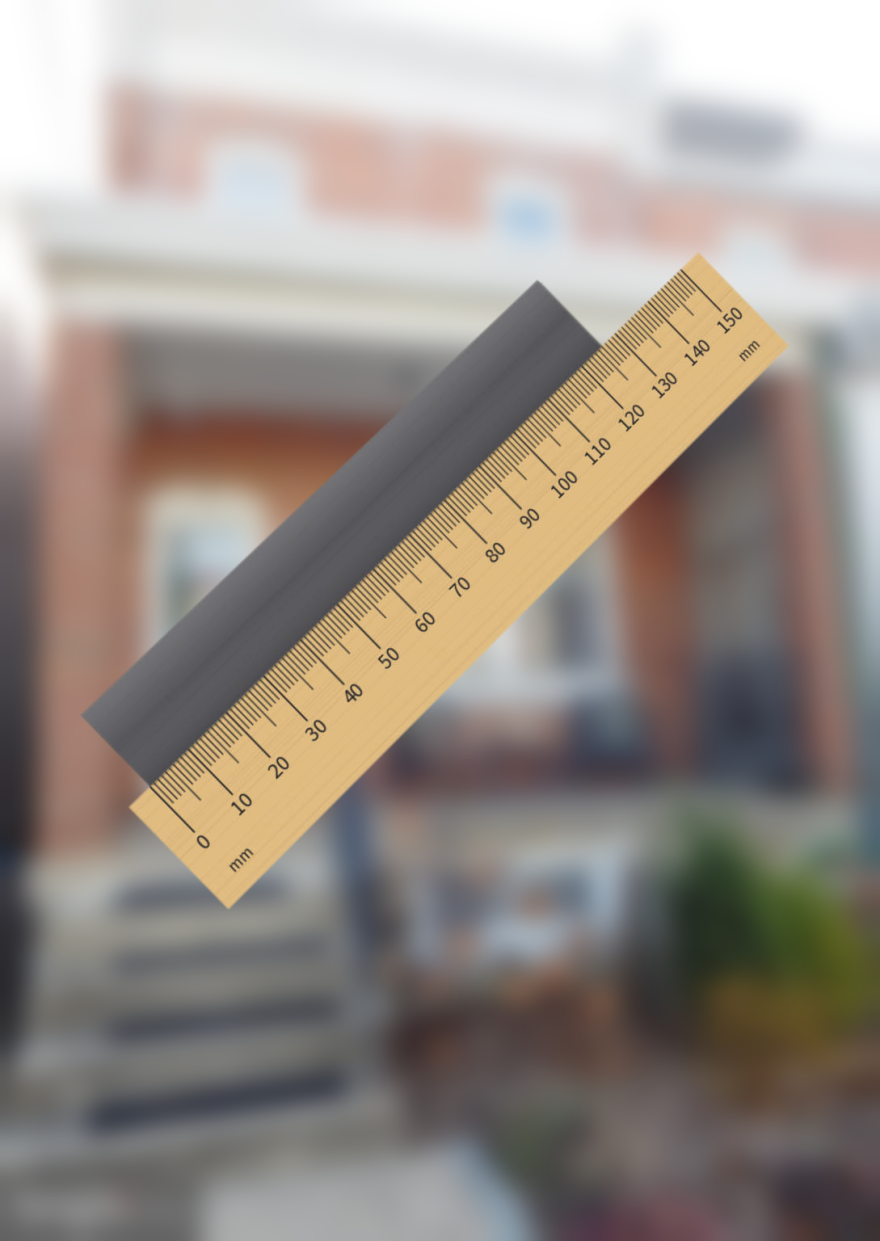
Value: 126 mm
